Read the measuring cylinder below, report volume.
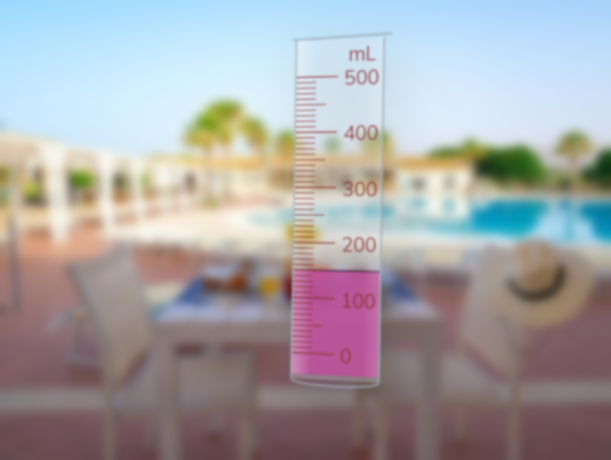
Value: 150 mL
